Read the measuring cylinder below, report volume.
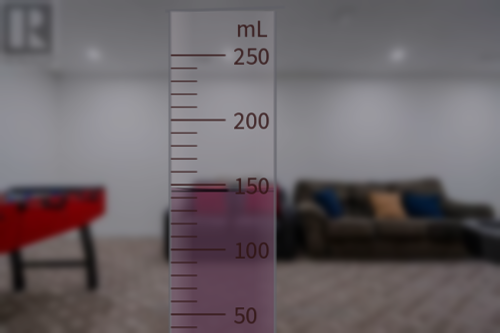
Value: 145 mL
